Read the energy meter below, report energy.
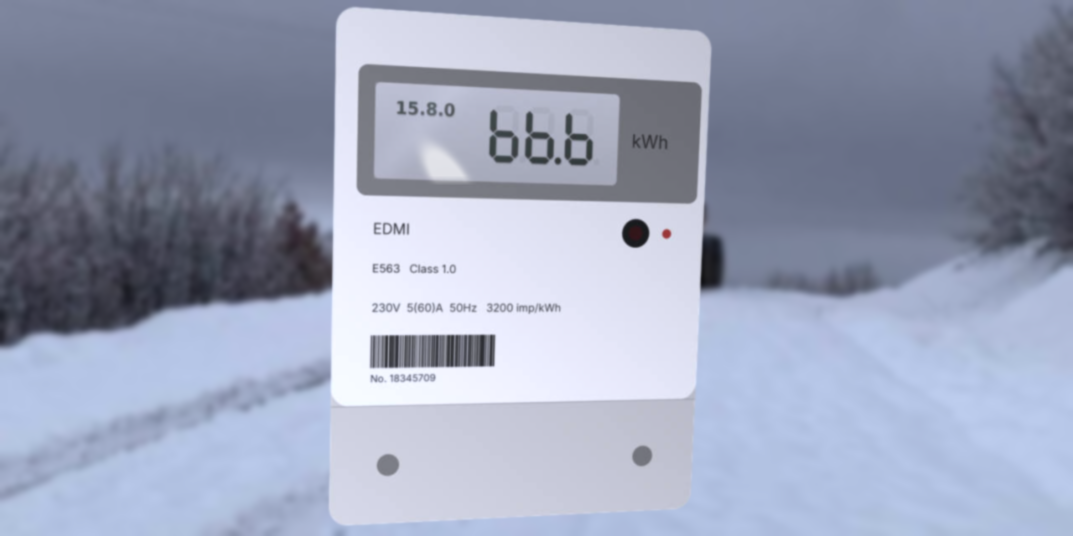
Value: 66.6 kWh
